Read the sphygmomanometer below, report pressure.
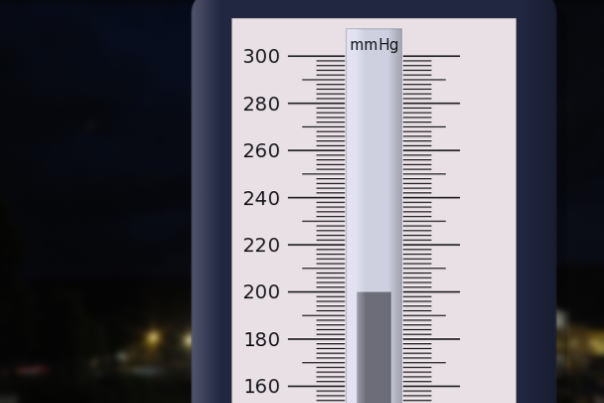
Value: 200 mmHg
